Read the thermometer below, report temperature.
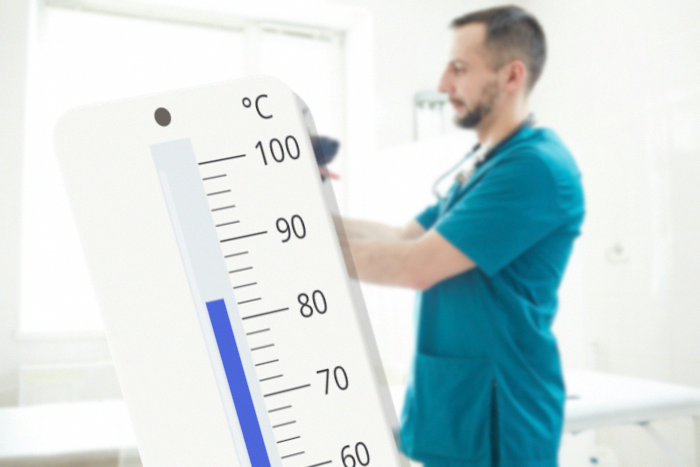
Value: 83 °C
